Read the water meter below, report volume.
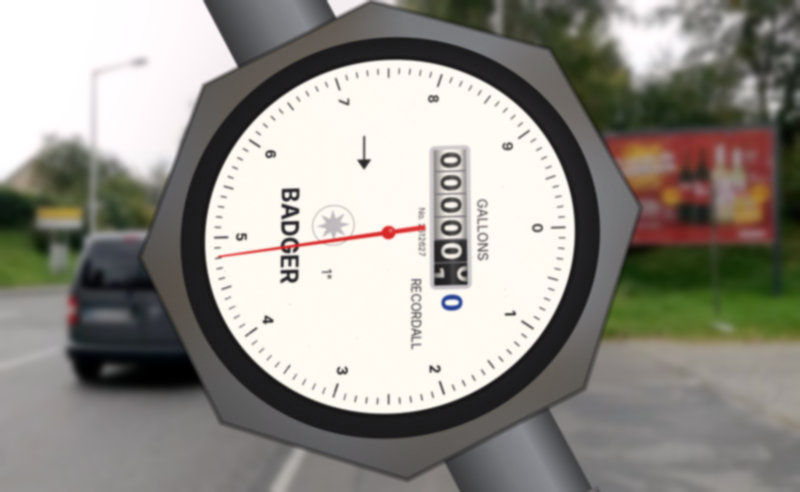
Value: 4.8 gal
